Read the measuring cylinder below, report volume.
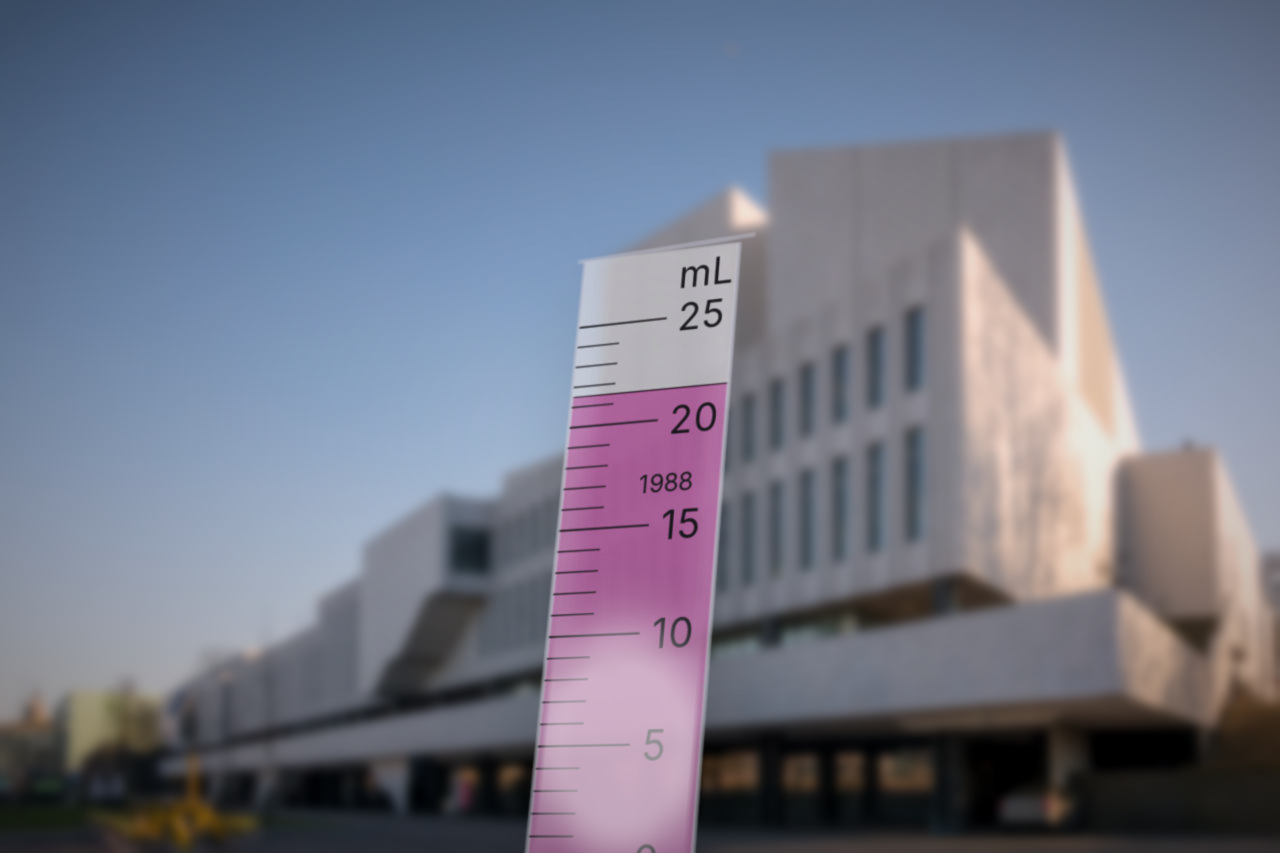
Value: 21.5 mL
